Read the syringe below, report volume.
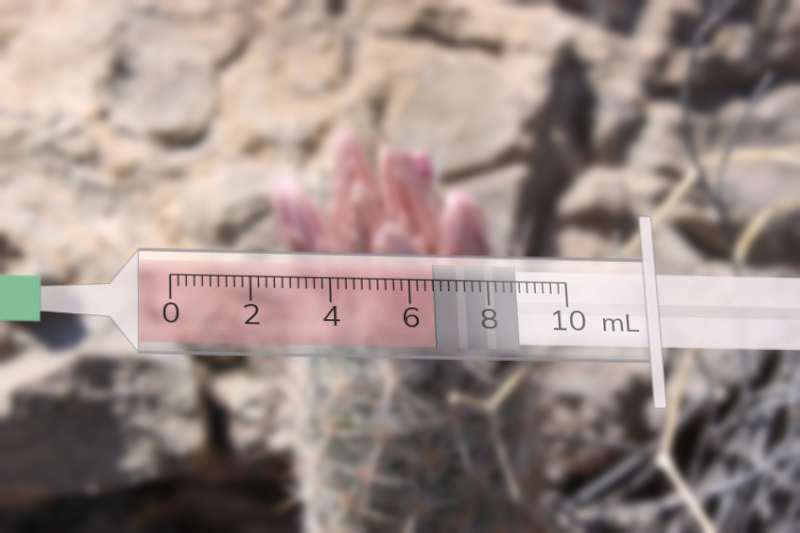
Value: 6.6 mL
